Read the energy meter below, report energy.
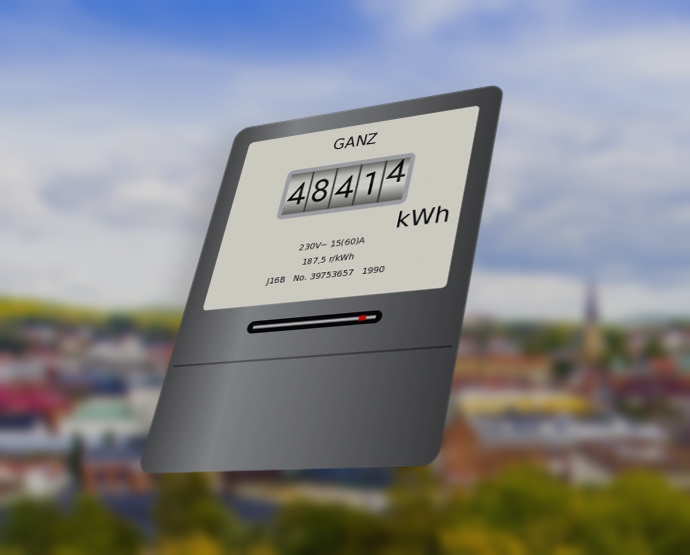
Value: 48414 kWh
